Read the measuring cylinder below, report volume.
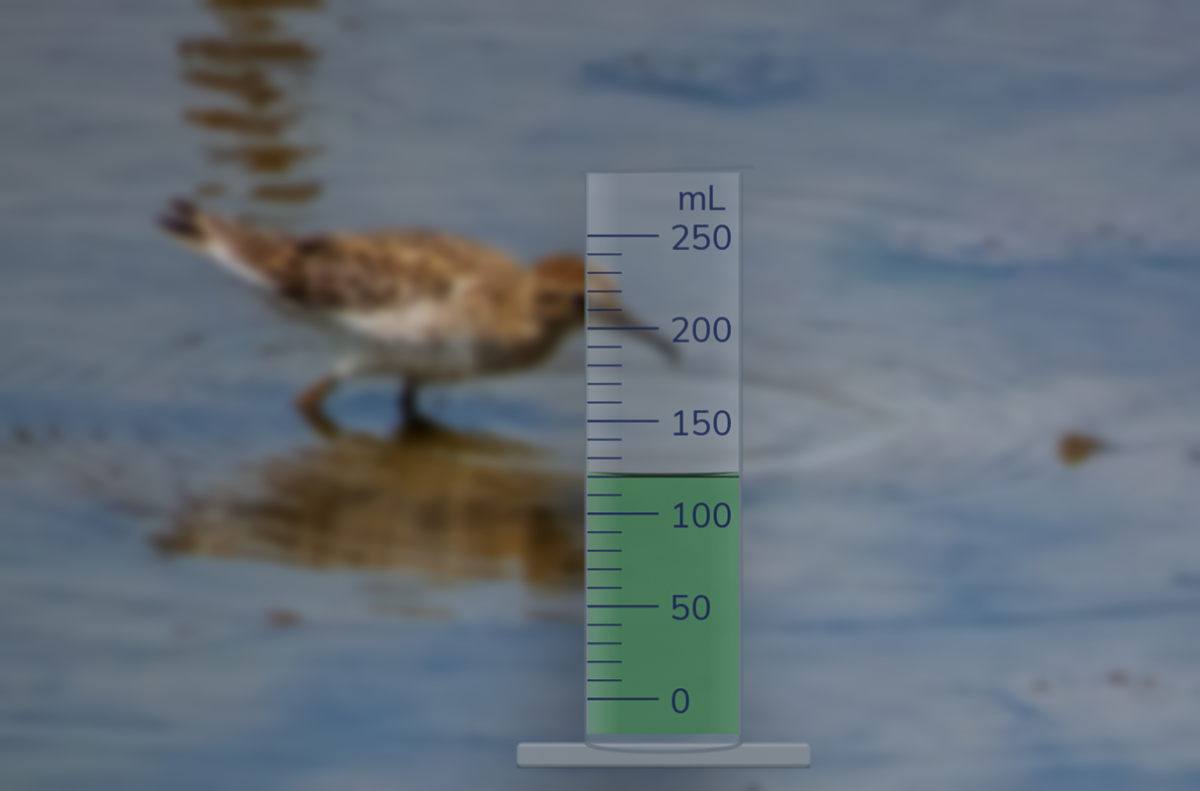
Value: 120 mL
